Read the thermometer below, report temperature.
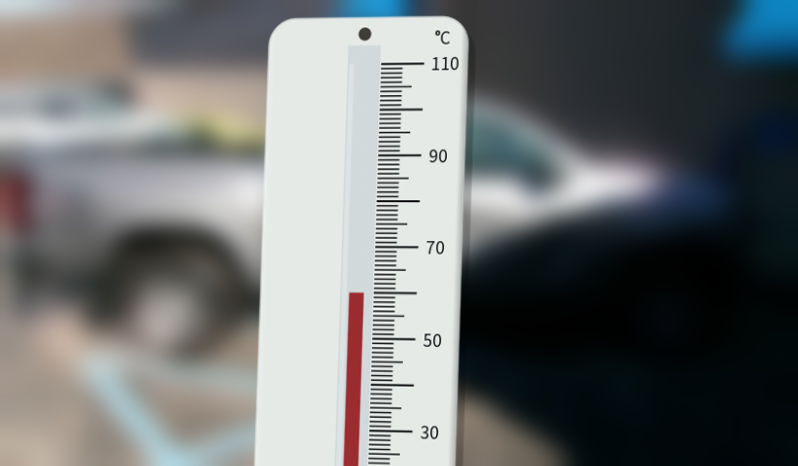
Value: 60 °C
